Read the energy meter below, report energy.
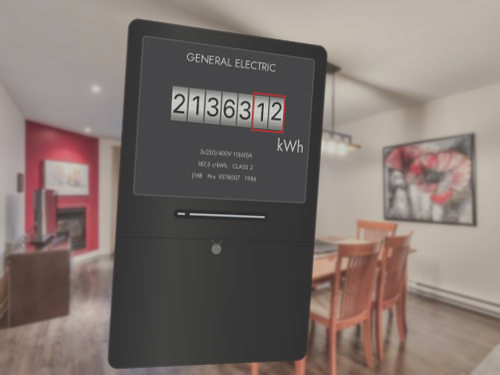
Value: 21363.12 kWh
